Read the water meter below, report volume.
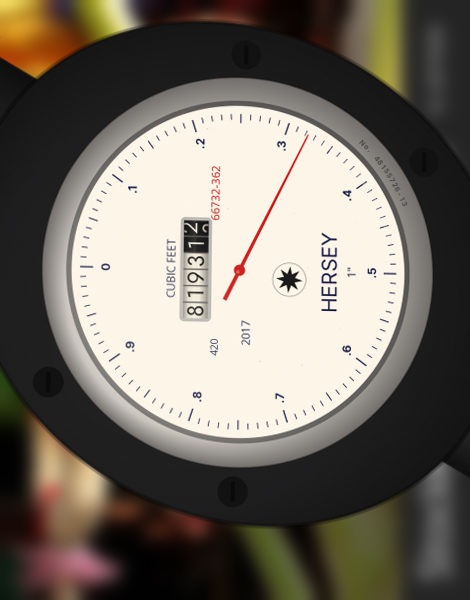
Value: 819312.32 ft³
